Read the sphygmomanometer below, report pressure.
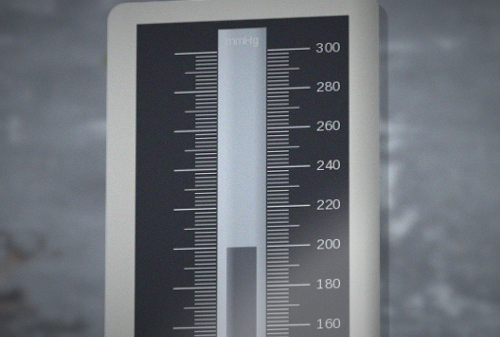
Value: 200 mmHg
